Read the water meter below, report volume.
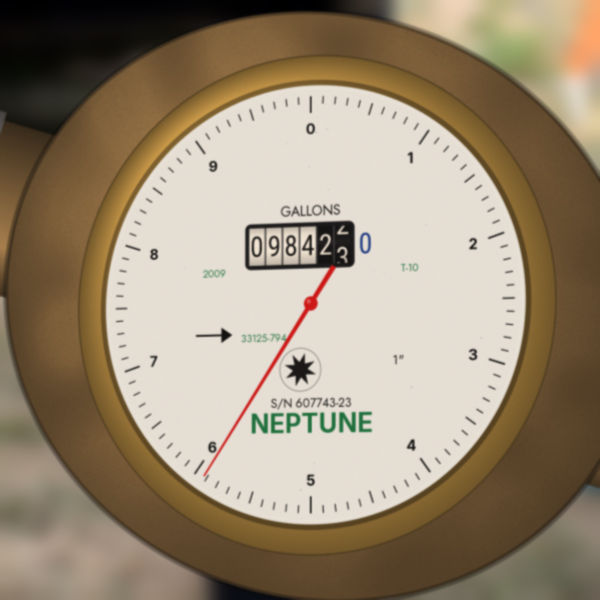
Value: 984225.9 gal
